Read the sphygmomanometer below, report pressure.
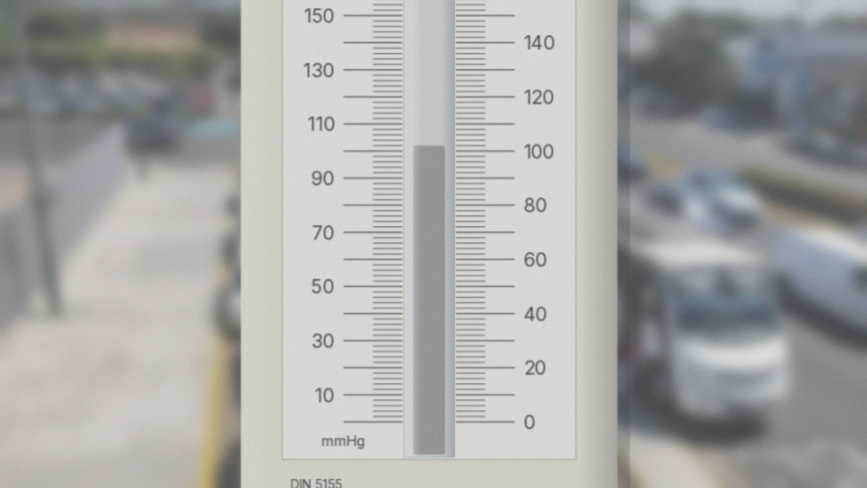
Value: 102 mmHg
